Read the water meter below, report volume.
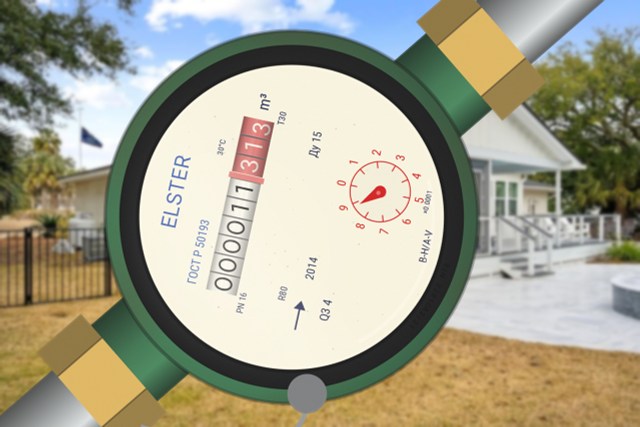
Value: 11.3128 m³
